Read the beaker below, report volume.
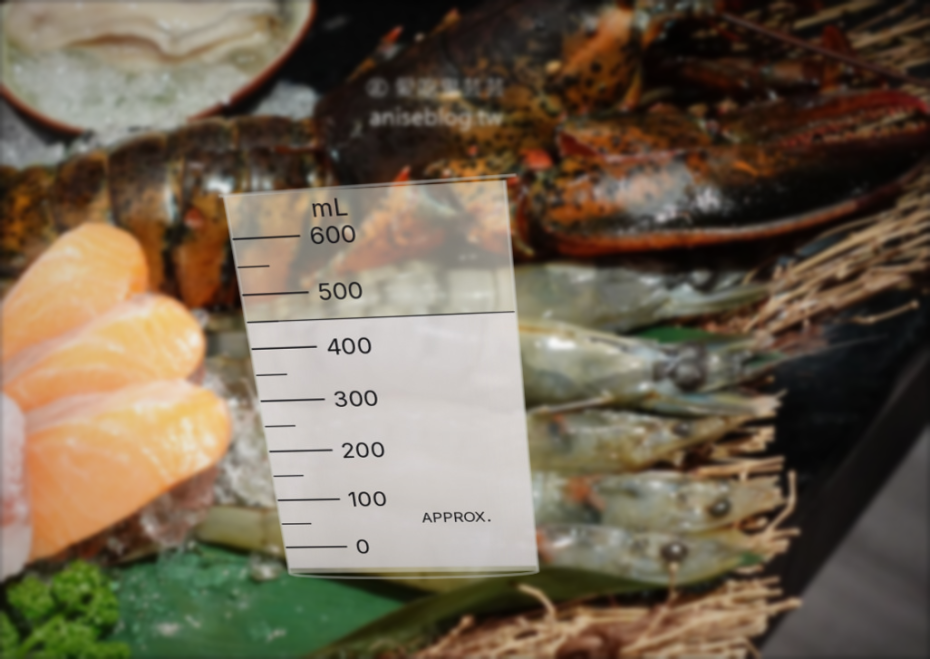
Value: 450 mL
